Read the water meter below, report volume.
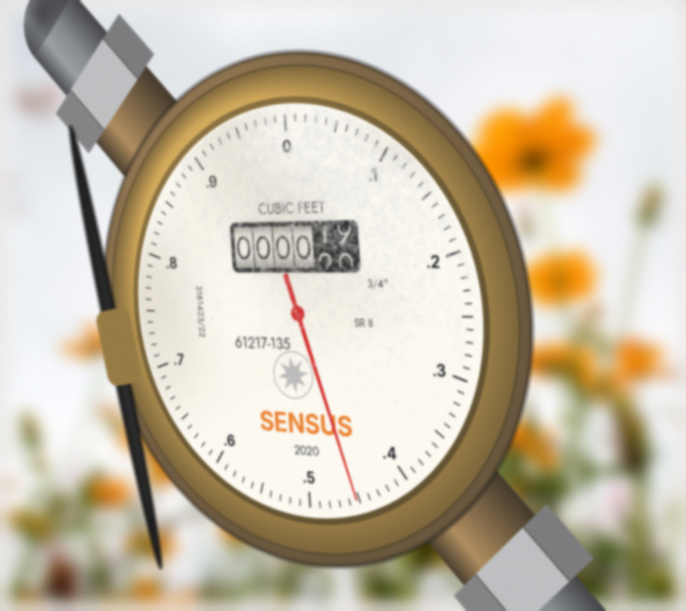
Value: 19.45 ft³
